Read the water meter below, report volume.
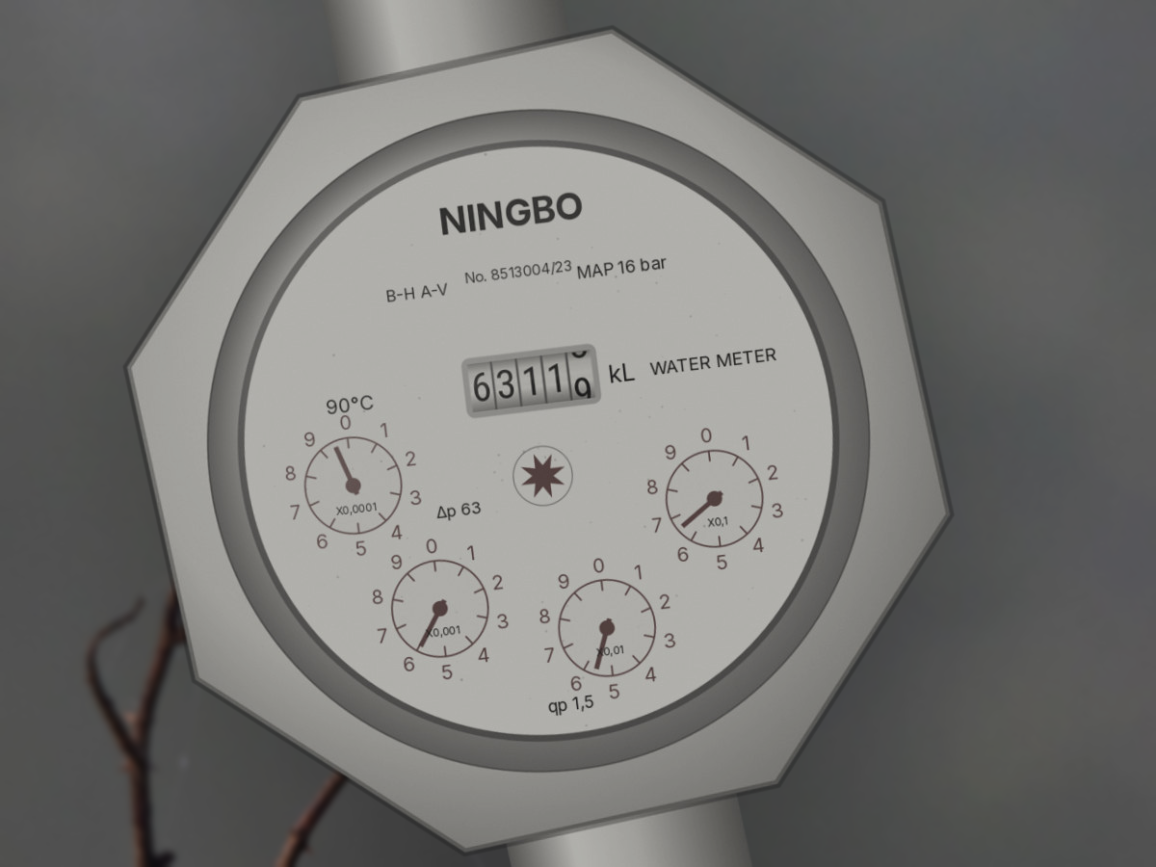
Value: 63118.6559 kL
